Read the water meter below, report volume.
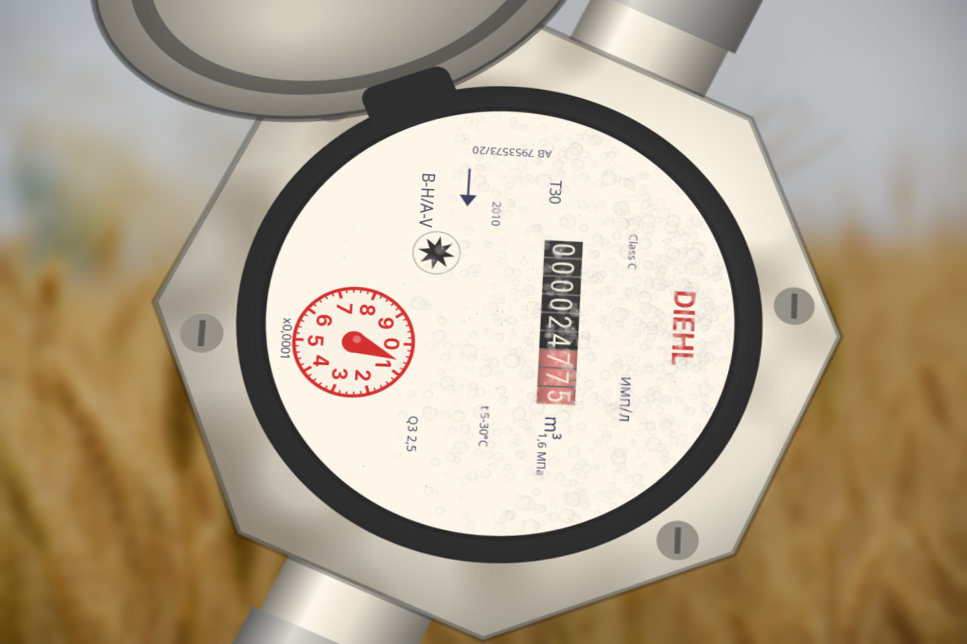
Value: 24.7750 m³
